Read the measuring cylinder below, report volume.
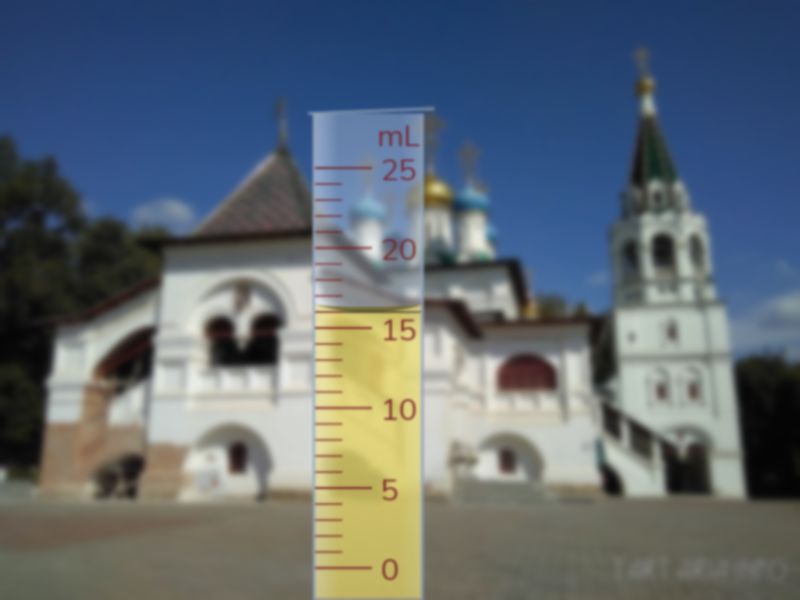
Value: 16 mL
